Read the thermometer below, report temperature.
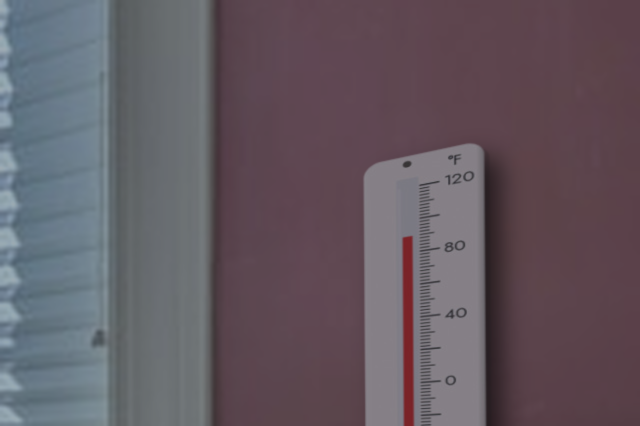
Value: 90 °F
